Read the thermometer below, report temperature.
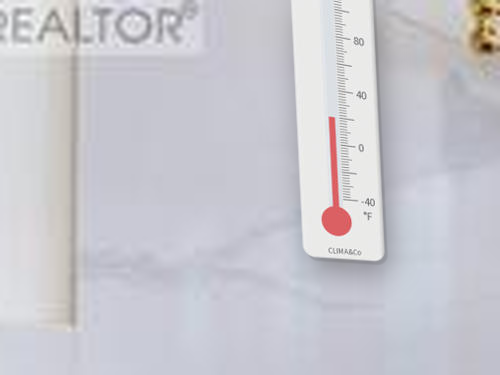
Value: 20 °F
